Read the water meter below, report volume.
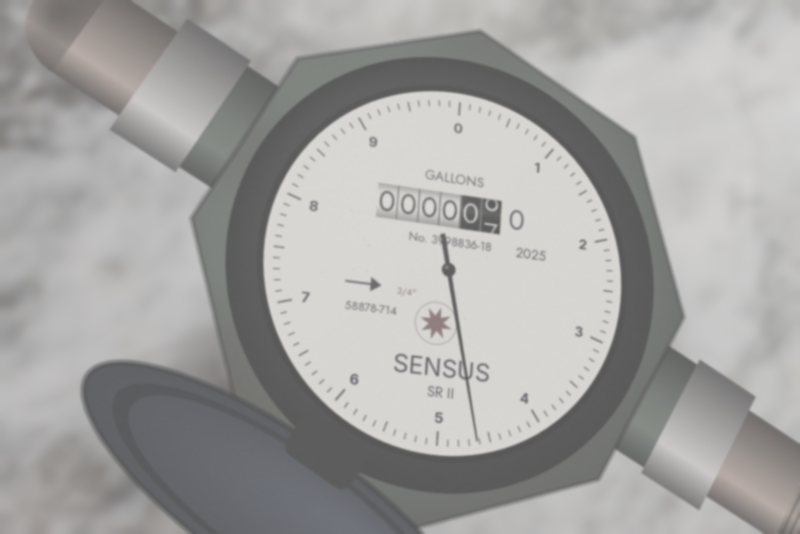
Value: 64.6 gal
